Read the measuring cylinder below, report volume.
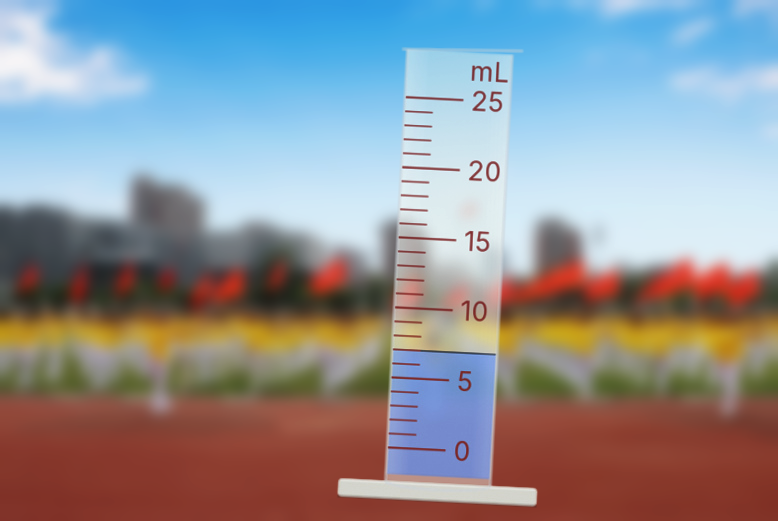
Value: 7 mL
